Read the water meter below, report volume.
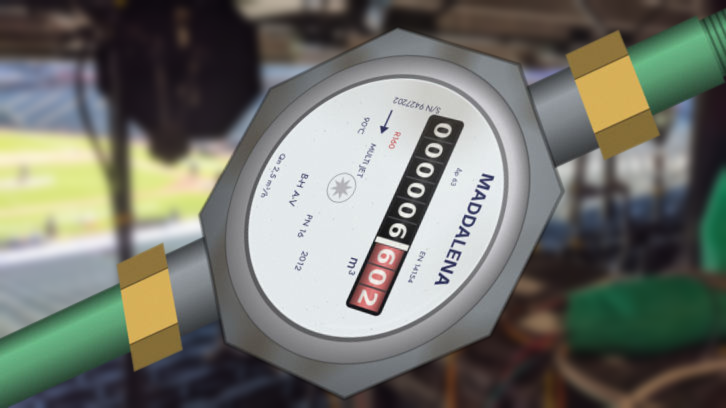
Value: 6.602 m³
